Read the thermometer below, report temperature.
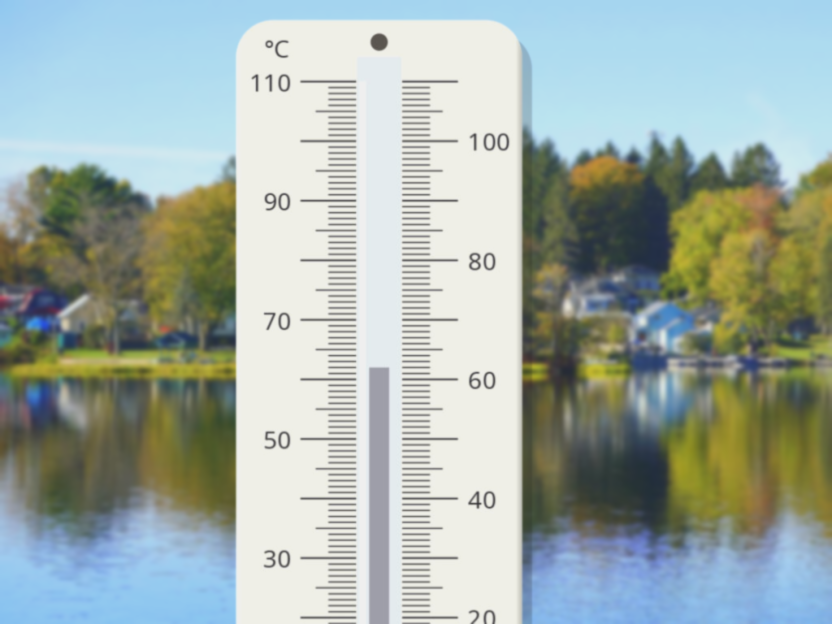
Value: 62 °C
